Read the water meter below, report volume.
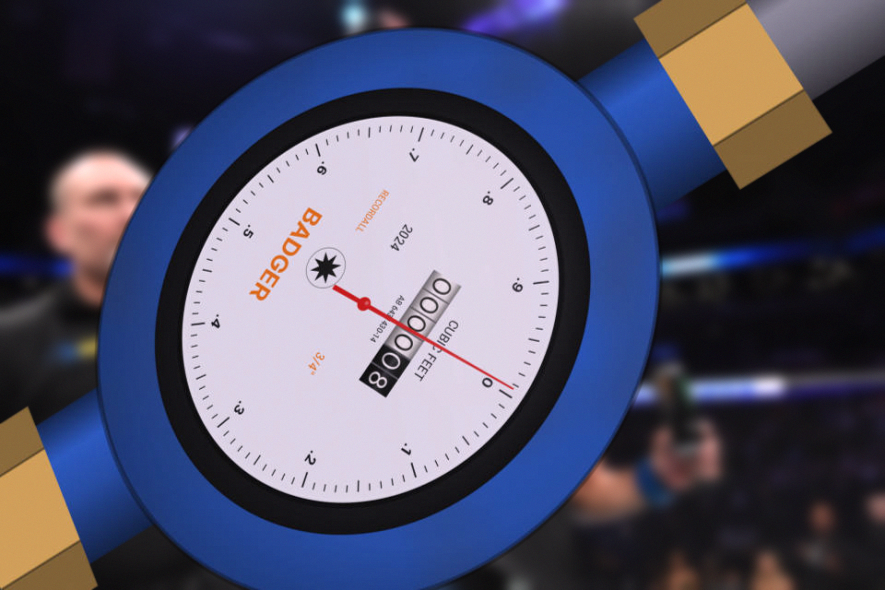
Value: 7.99 ft³
